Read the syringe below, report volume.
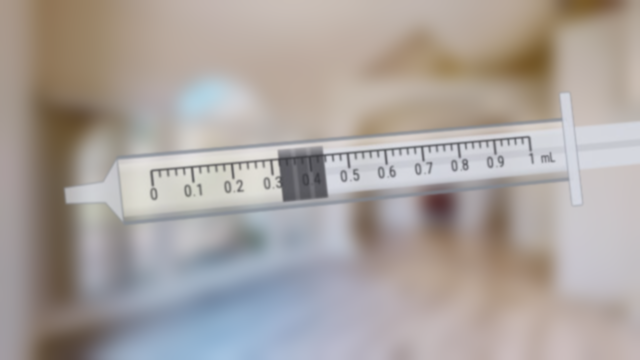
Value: 0.32 mL
